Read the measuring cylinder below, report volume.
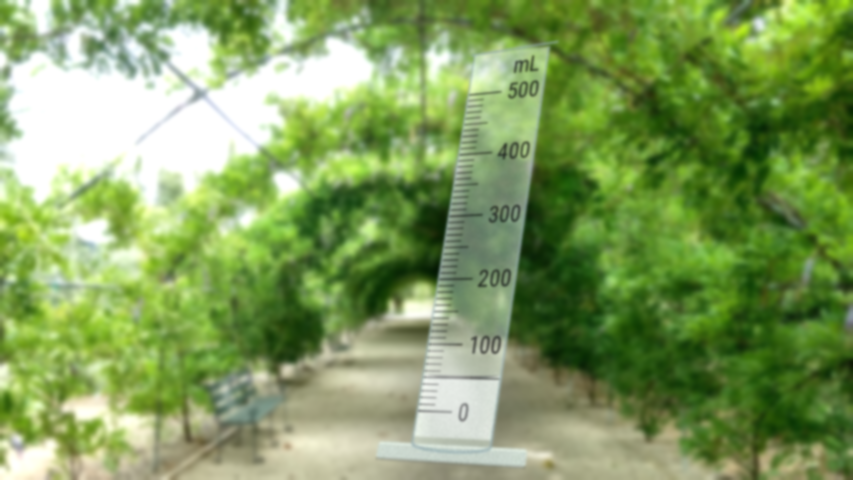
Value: 50 mL
